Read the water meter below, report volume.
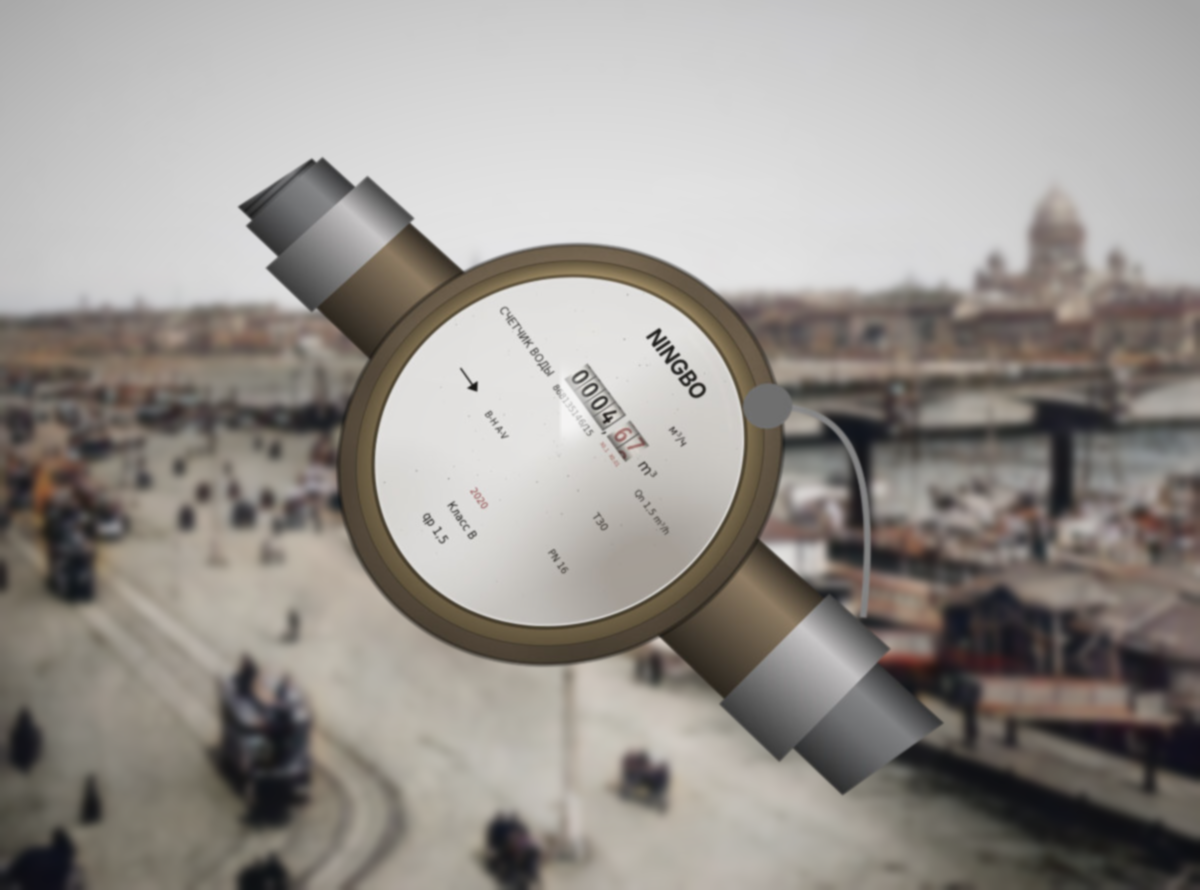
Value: 4.67 m³
